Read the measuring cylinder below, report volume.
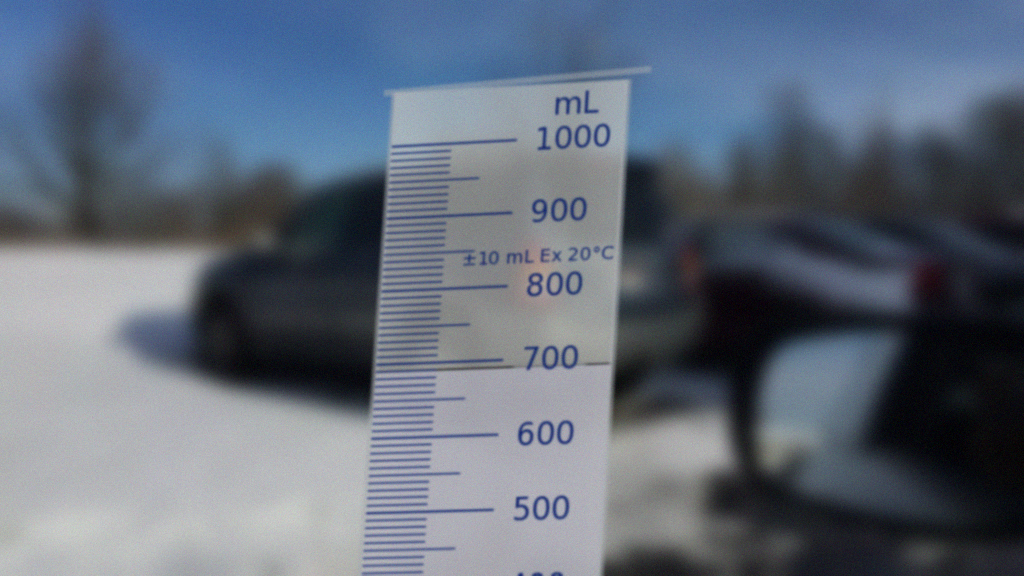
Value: 690 mL
